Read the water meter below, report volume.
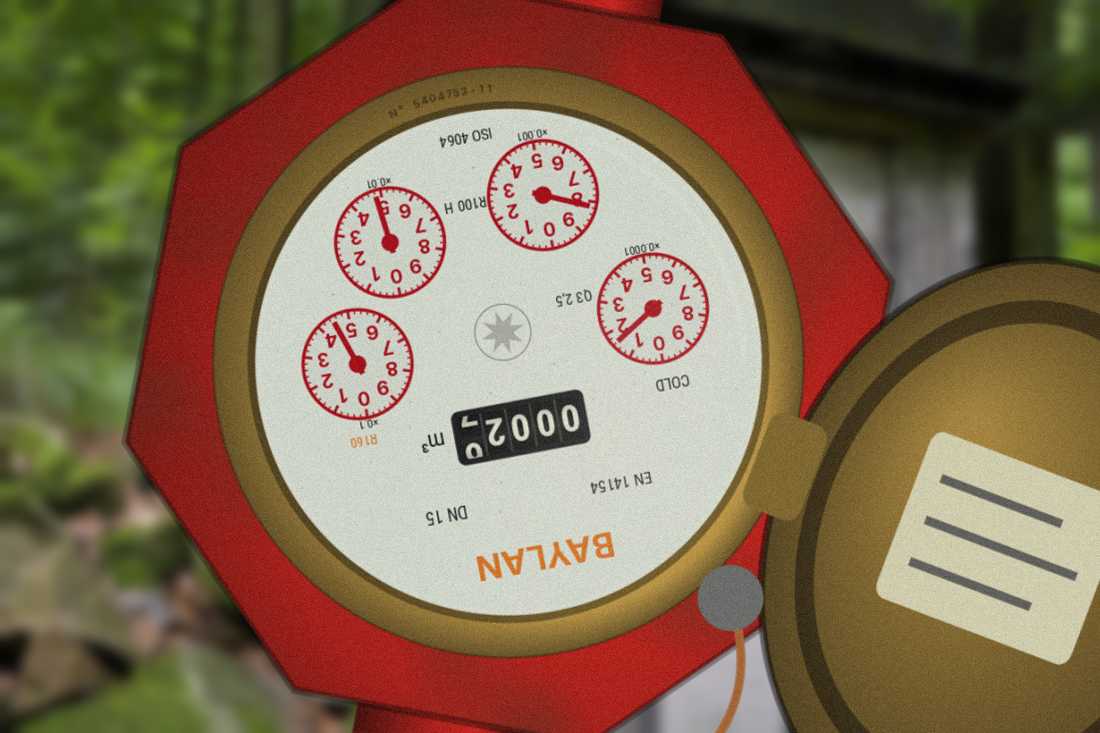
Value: 26.4481 m³
